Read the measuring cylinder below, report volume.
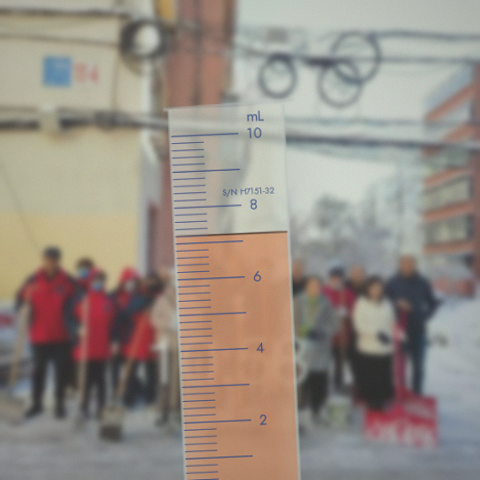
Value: 7.2 mL
